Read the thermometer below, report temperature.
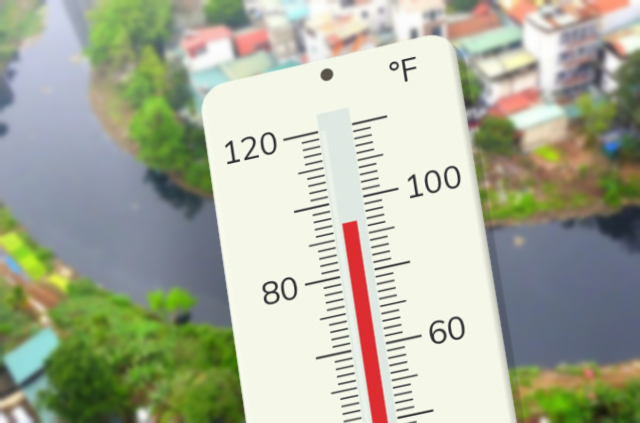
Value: 94 °F
